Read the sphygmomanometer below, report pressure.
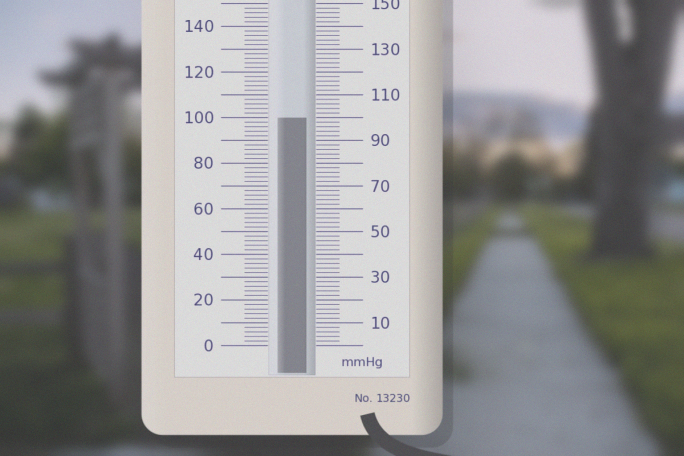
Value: 100 mmHg
